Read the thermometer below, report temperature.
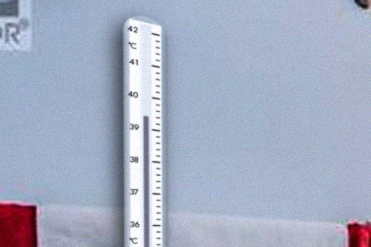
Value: 39.4 °C
